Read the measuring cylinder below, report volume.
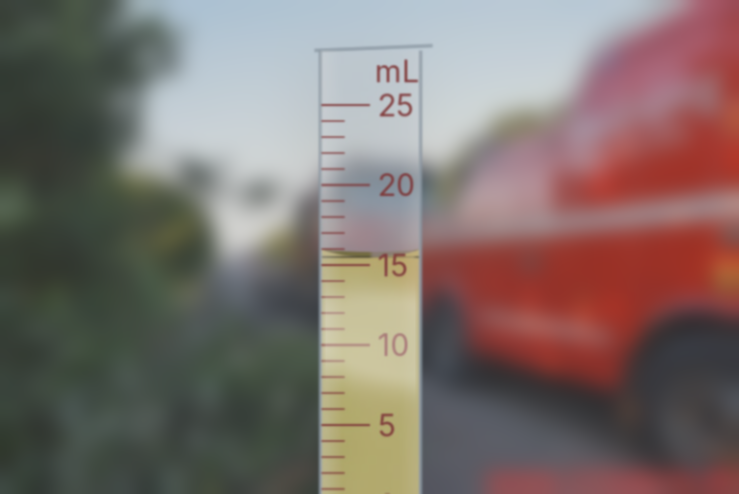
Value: 15.5 mL
